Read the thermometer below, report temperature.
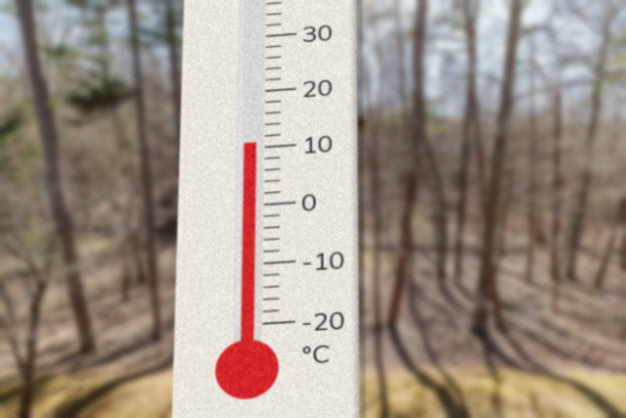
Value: 11 °C
